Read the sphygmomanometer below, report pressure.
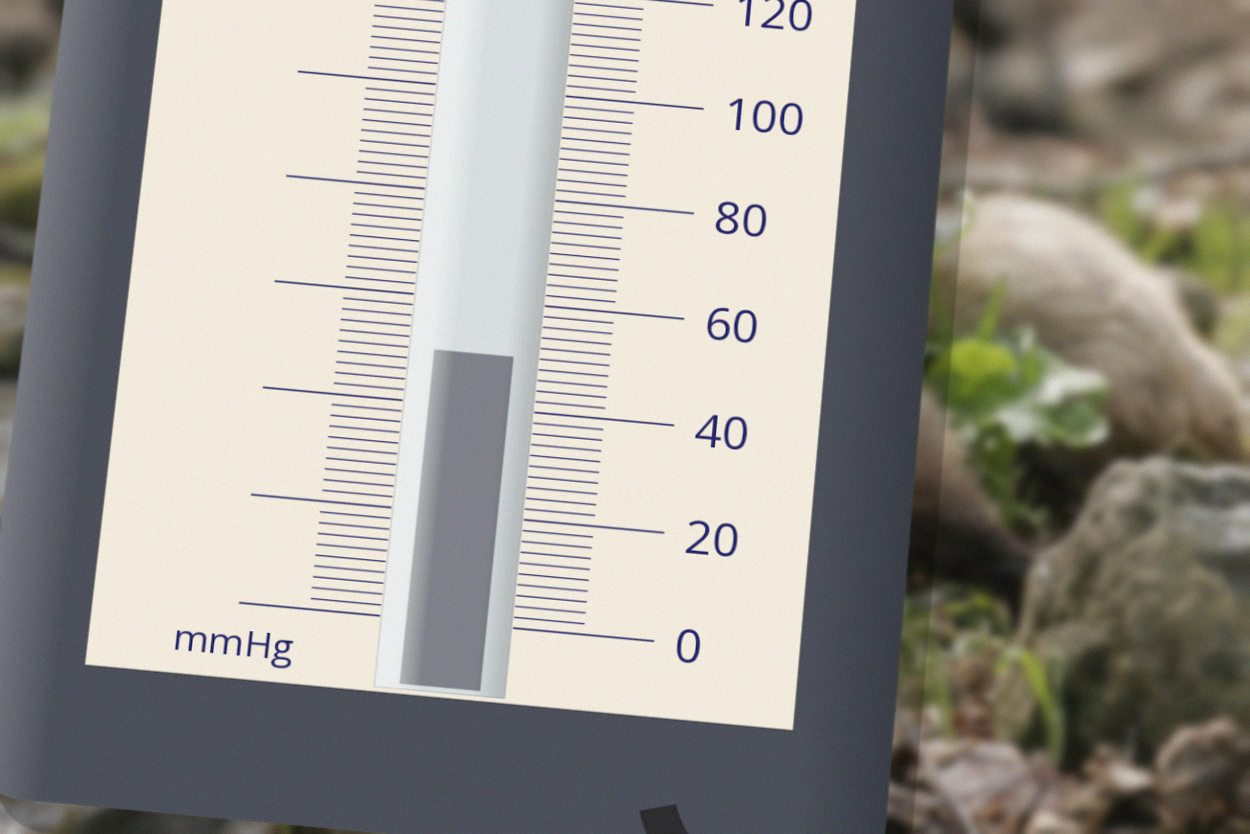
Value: 50 mmHg
